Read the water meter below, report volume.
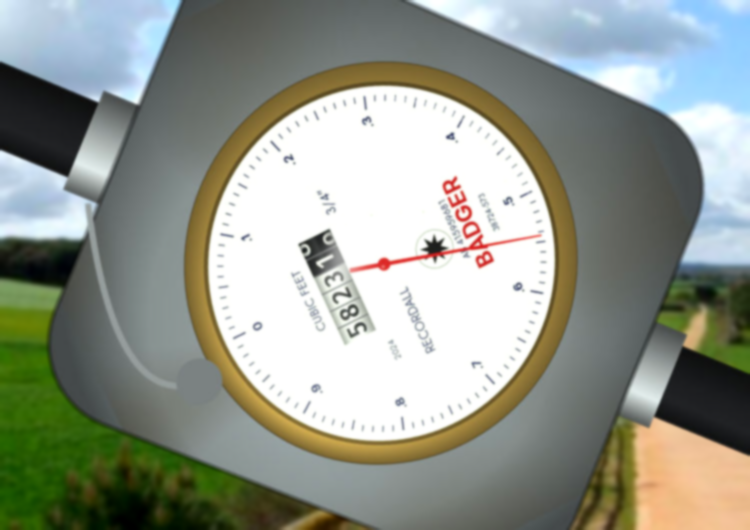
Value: 582318.54 ft³
